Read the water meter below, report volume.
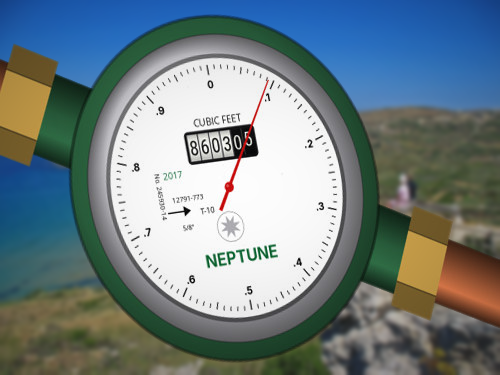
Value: 860305.09 ft³
